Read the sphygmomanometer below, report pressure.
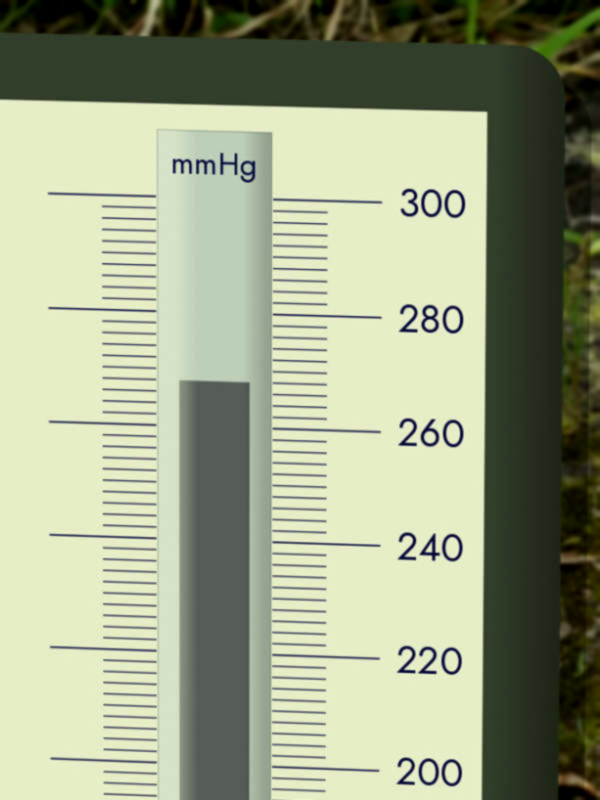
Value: 268 mmHg
